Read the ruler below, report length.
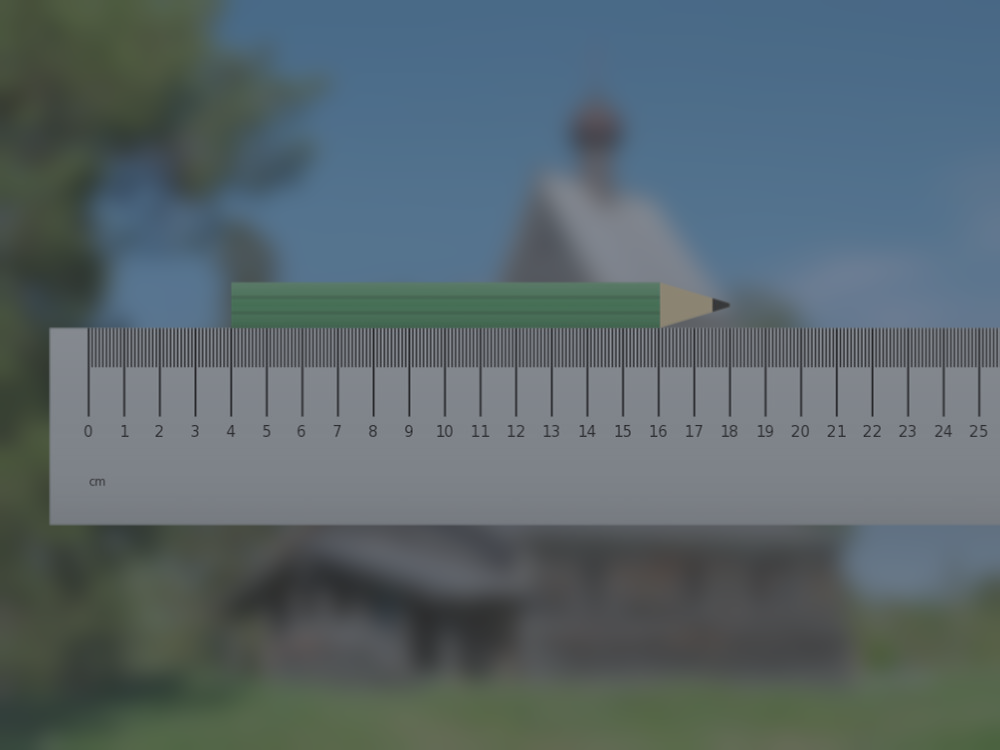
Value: 14 cm
